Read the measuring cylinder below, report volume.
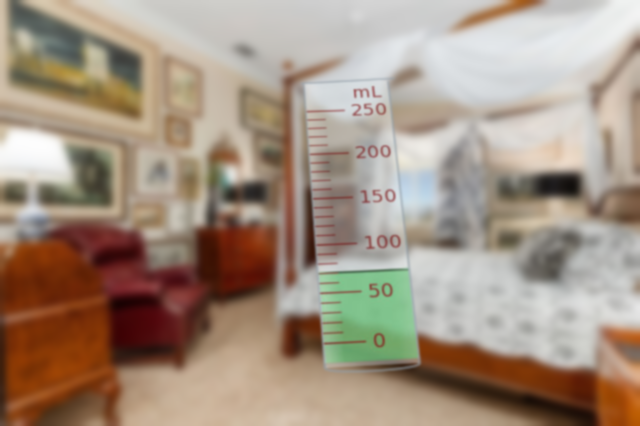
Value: 70 mL
